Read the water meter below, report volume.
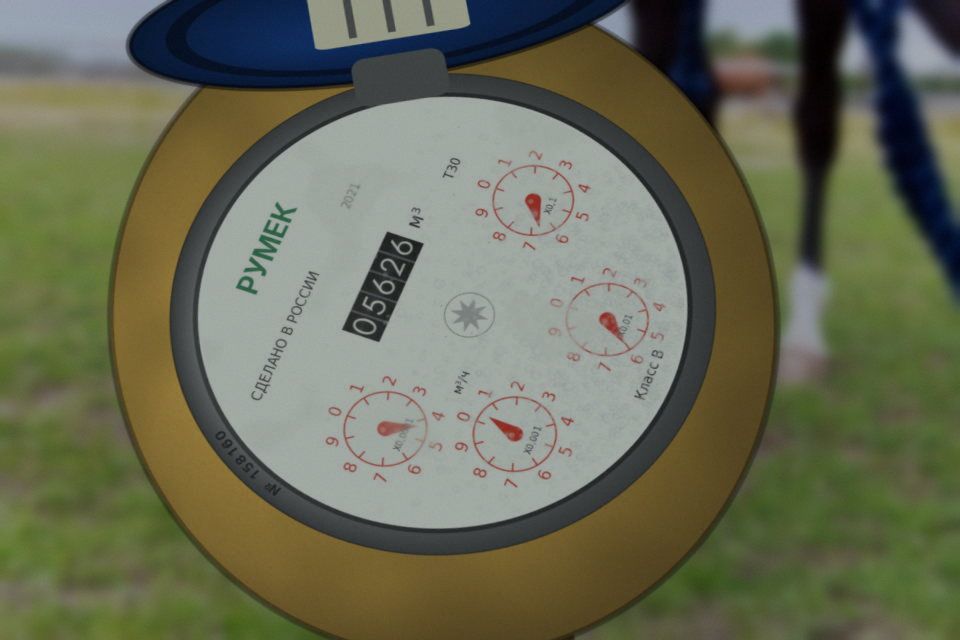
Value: 5626.6604 m³
